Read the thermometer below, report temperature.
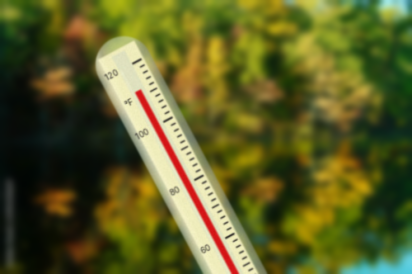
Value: 112 °F
